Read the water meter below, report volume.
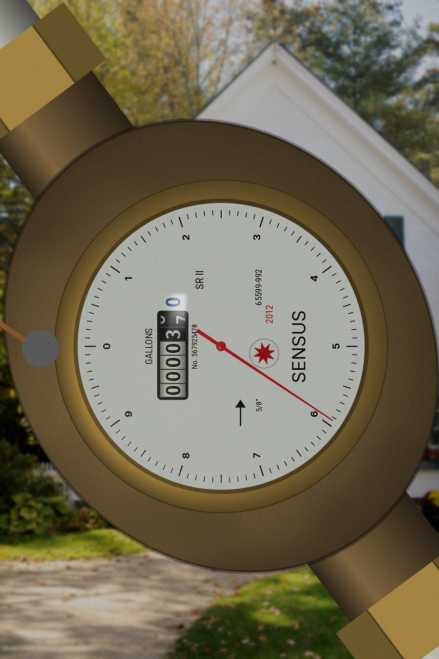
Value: 365.9 gal
